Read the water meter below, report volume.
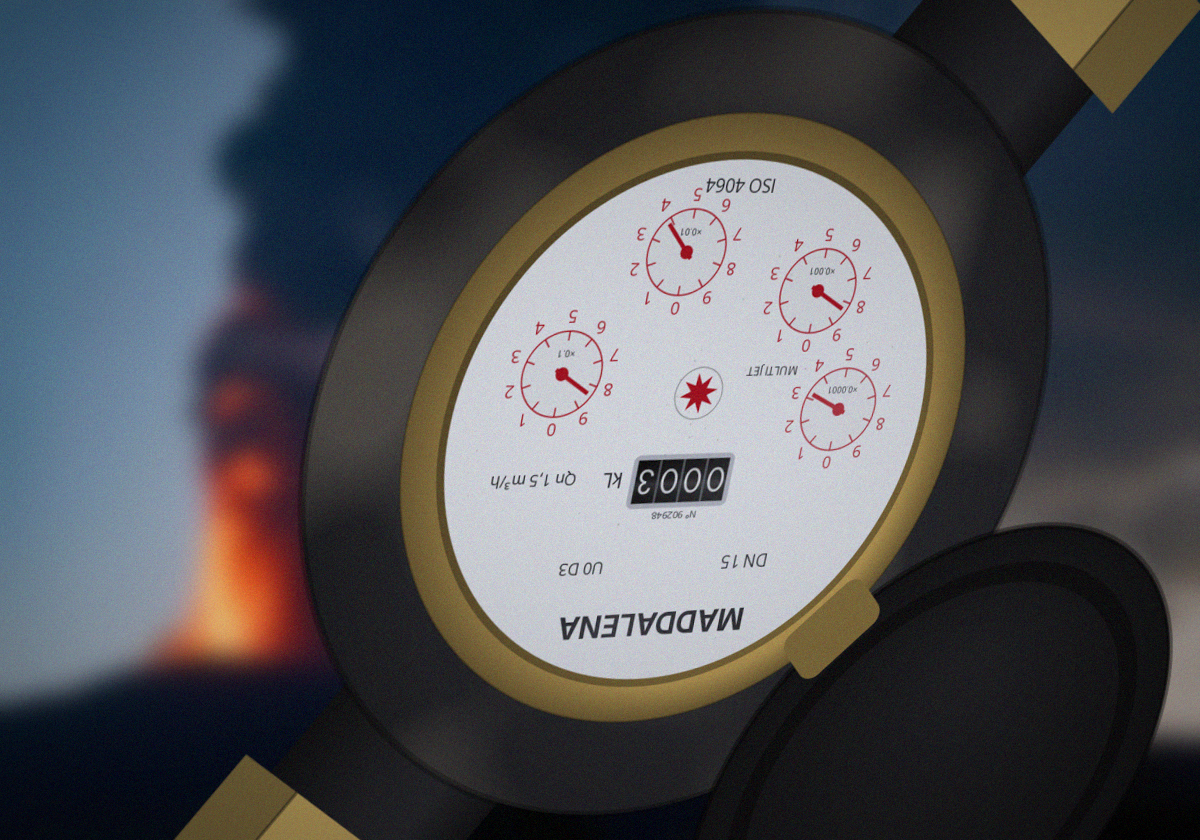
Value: 3.8383 kL
